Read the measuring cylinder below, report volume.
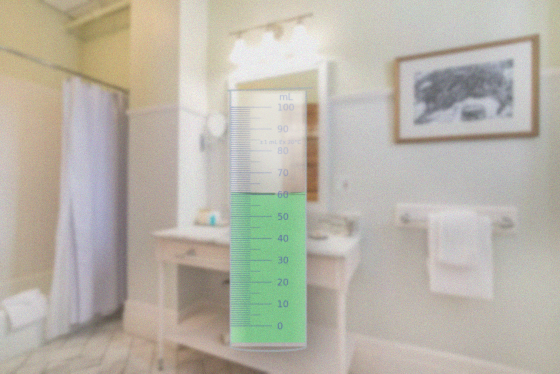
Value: 60 mL
